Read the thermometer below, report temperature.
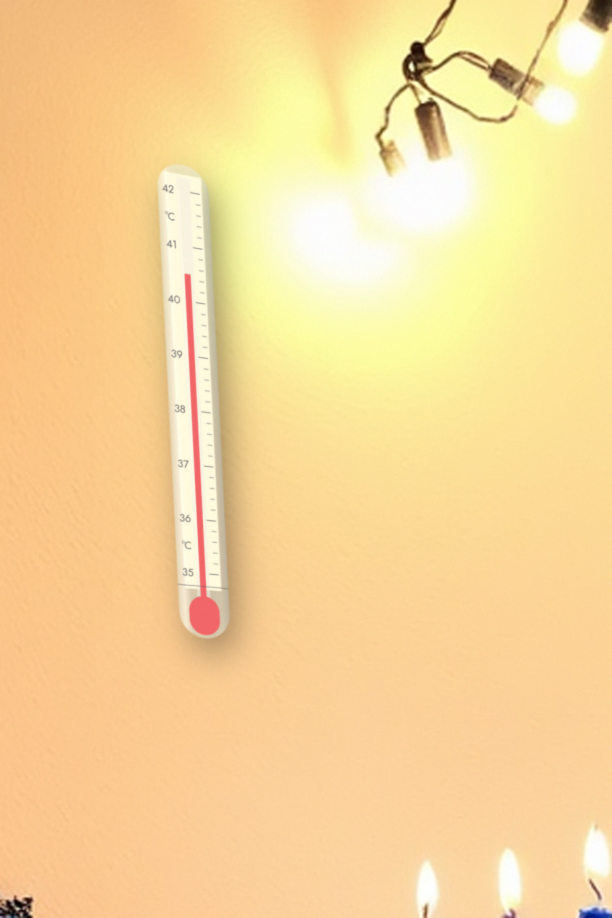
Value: 40.5 °C
